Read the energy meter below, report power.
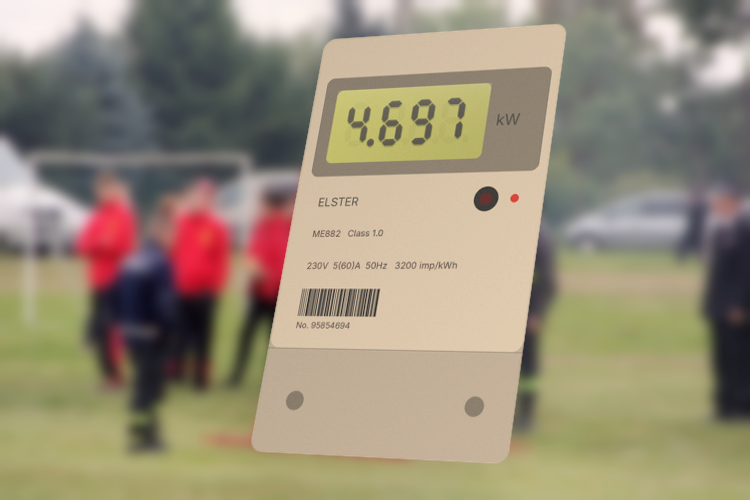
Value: 4.697 kW
